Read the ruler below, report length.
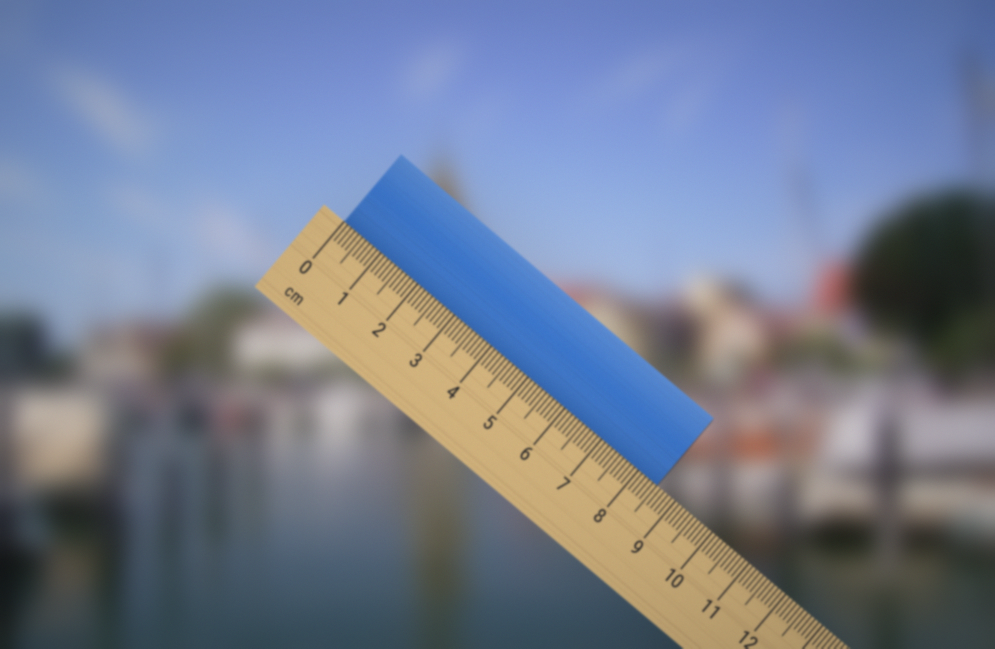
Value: 8.5 cm
